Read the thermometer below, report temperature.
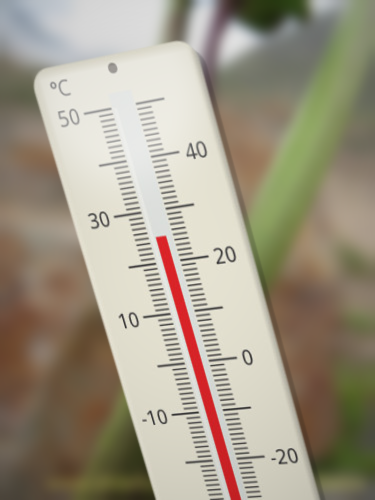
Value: 25 °C
